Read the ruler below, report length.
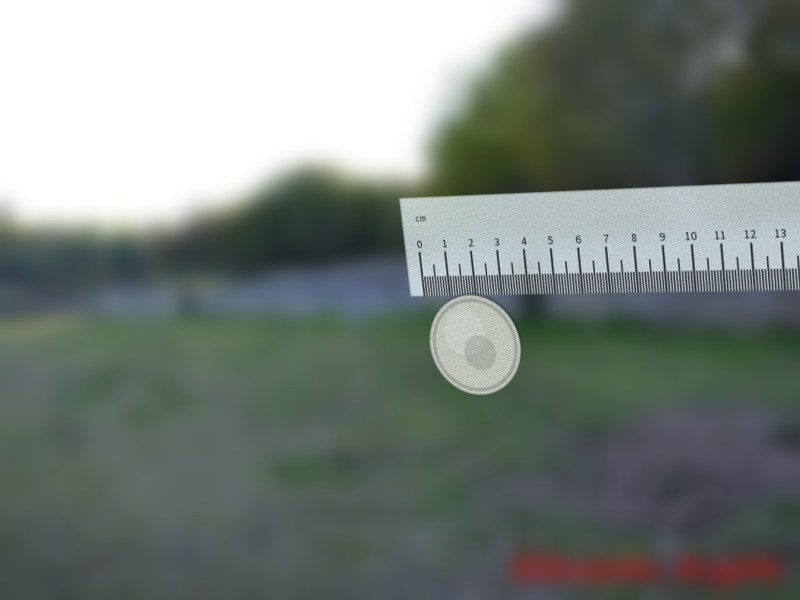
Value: 3.5 cm
